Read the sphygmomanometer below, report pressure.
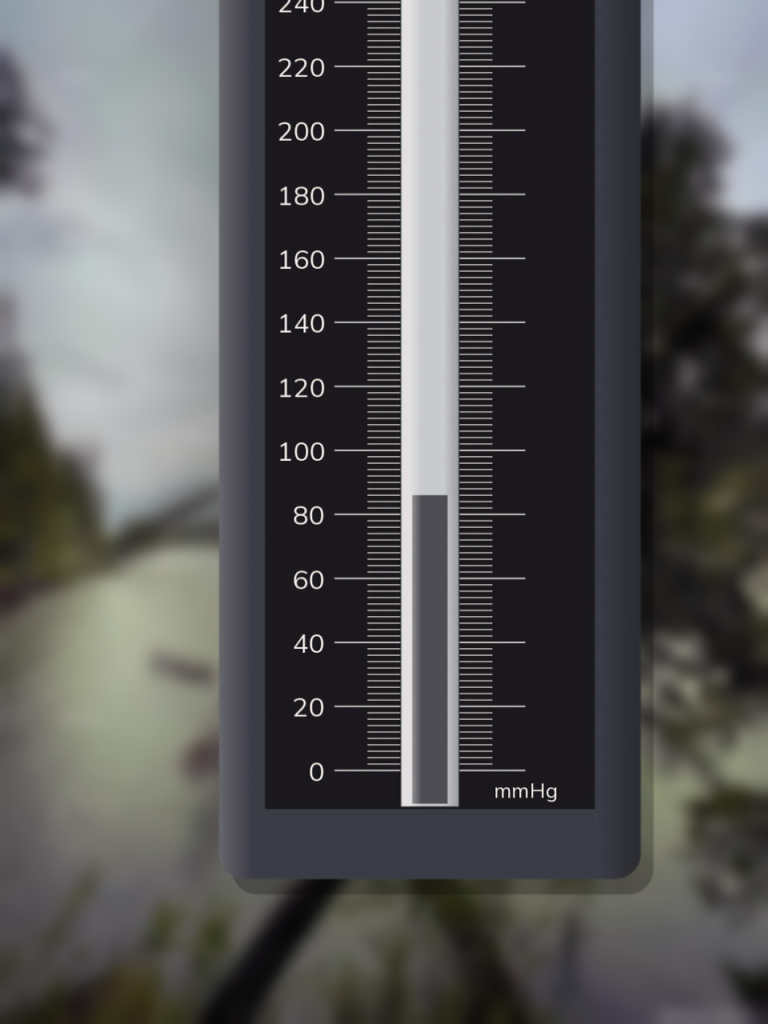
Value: 86 mmHg
